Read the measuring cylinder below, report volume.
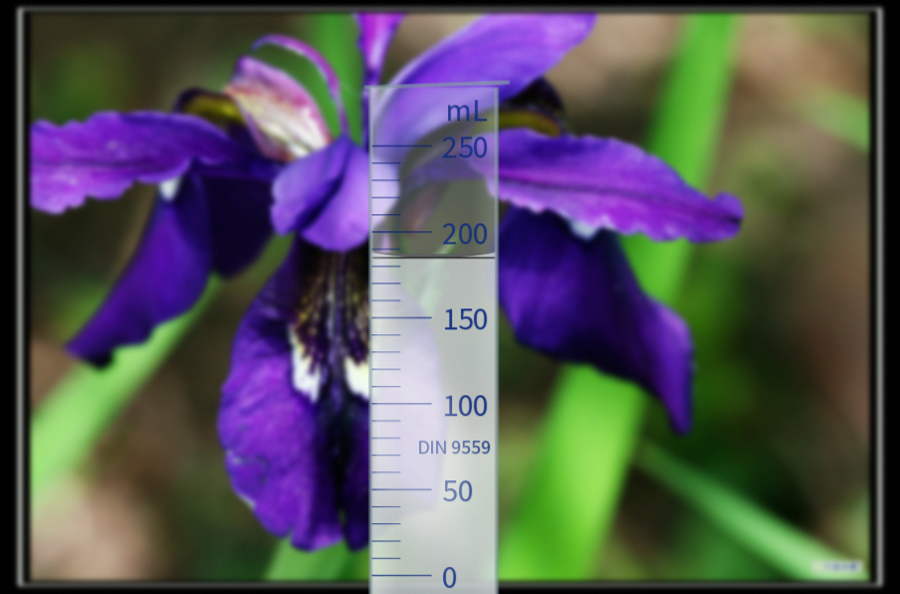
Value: 185 mL
